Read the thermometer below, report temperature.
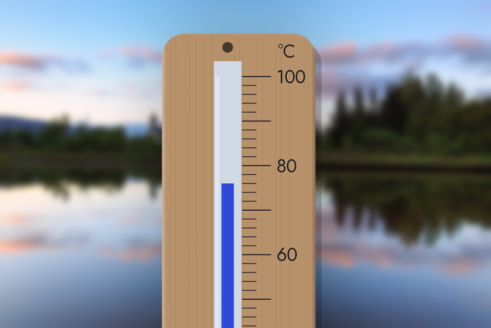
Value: 76 °C
